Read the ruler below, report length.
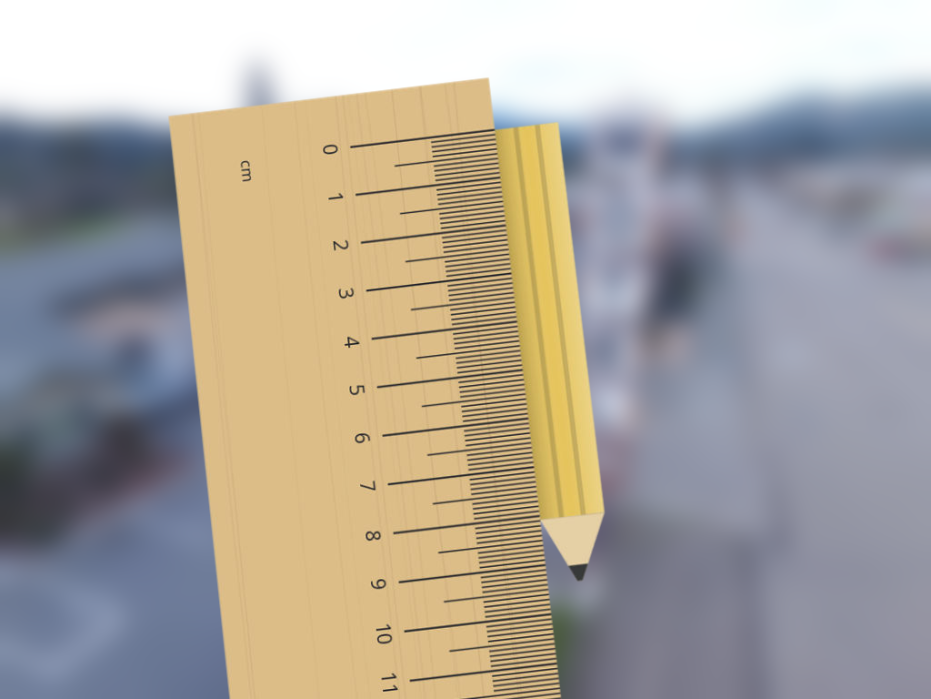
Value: 9.4 cm
